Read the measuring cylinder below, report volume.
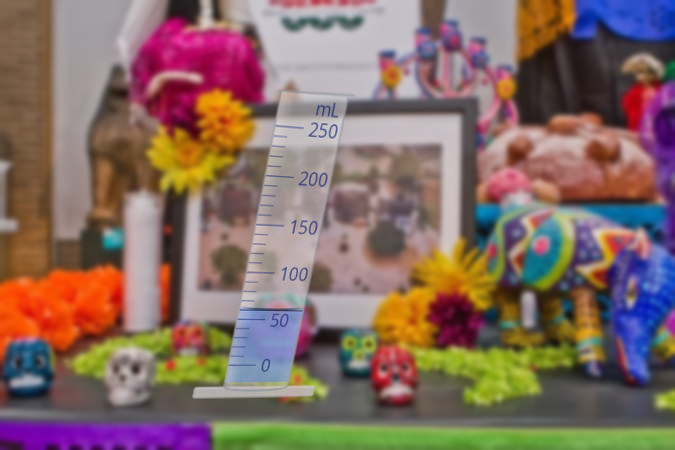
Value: 60 mL
